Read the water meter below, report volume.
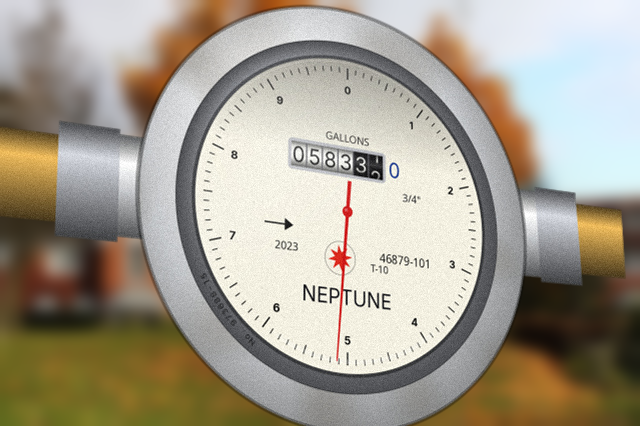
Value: 583315.1 gal
